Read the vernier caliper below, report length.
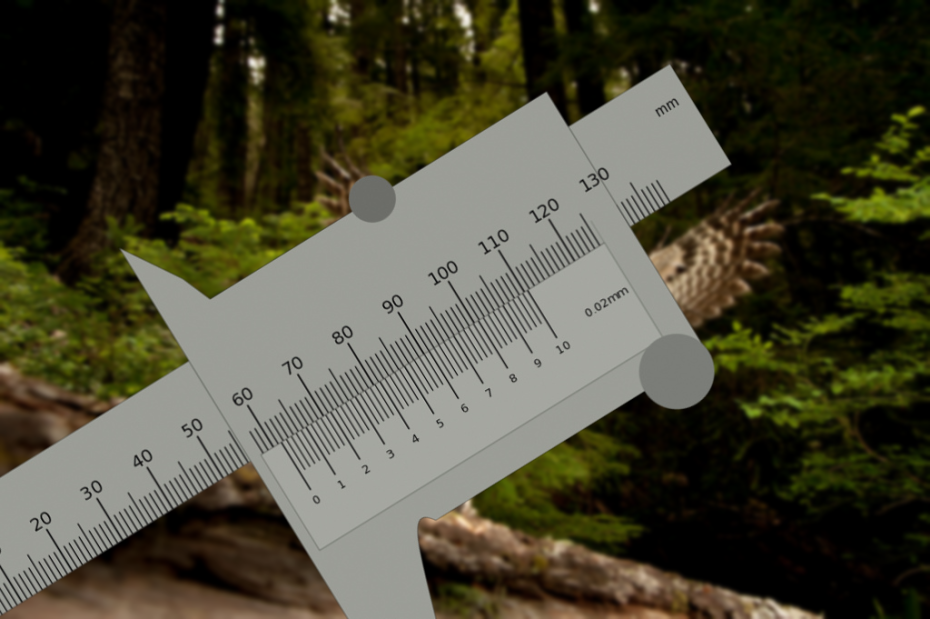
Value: 61.6 mm
